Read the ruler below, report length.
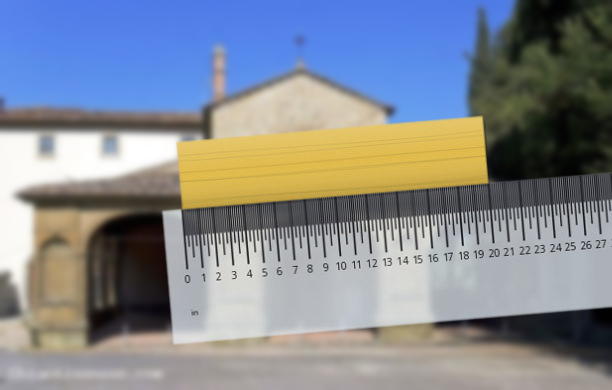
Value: 20 in
